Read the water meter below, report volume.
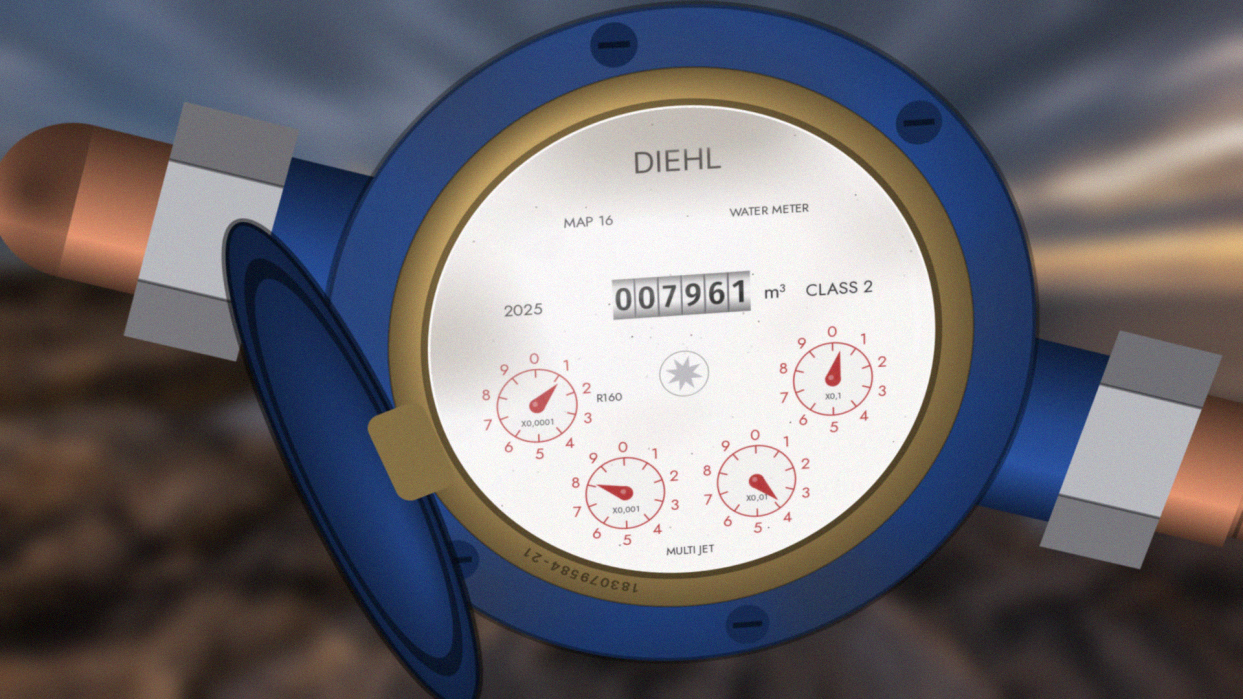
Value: 7961.0381 m³
